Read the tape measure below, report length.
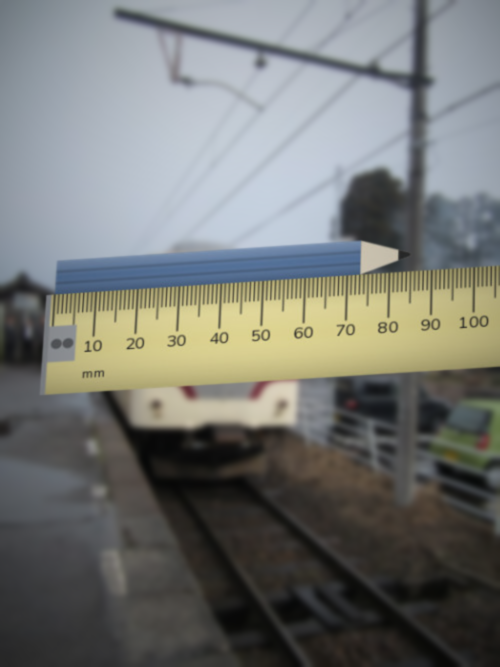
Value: 85 mm
